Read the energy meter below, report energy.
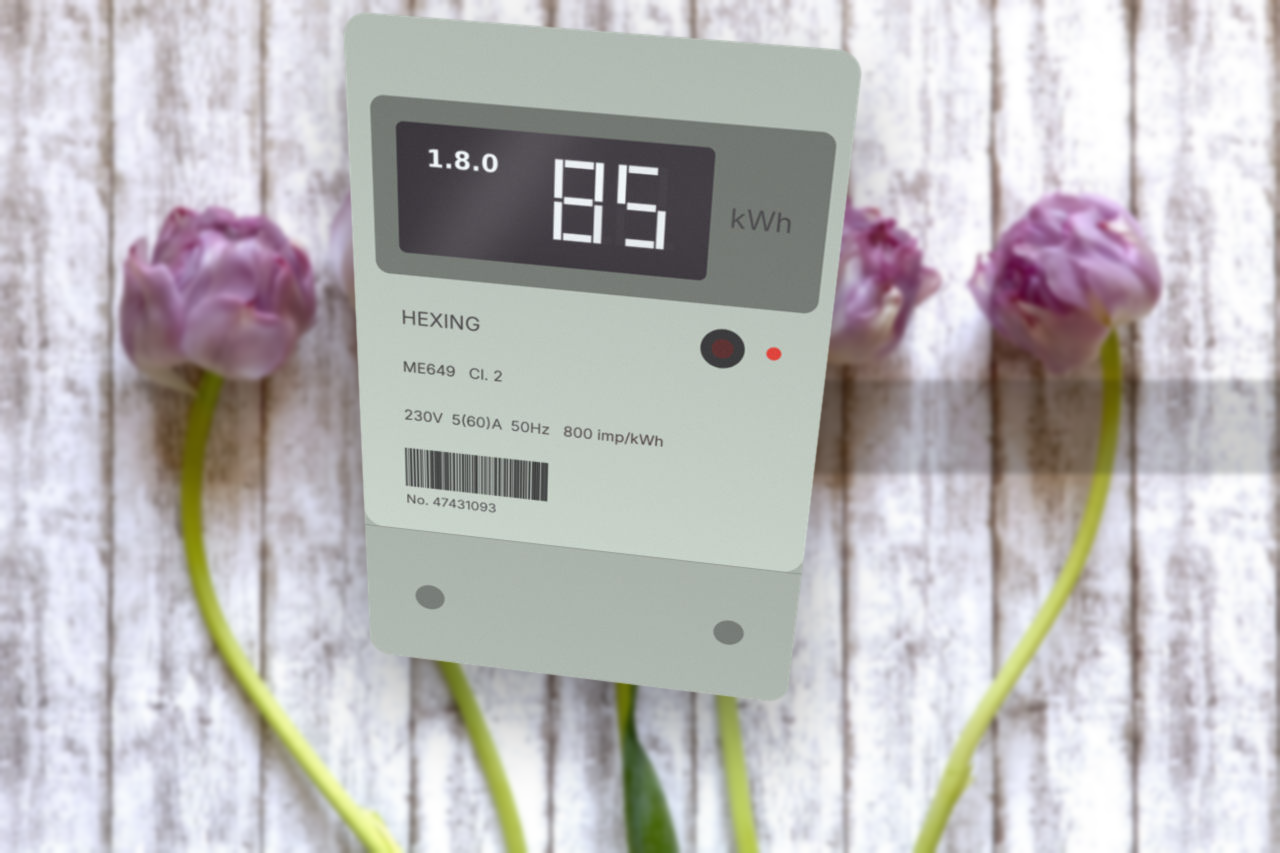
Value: 85 kWh
